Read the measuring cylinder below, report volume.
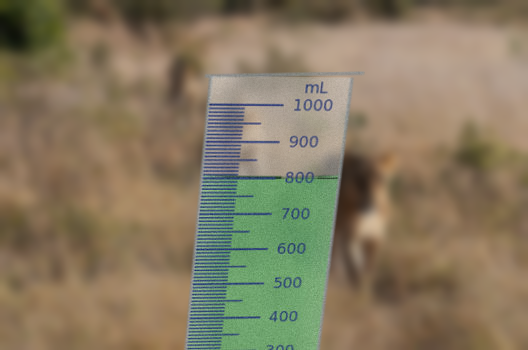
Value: 800 mL
